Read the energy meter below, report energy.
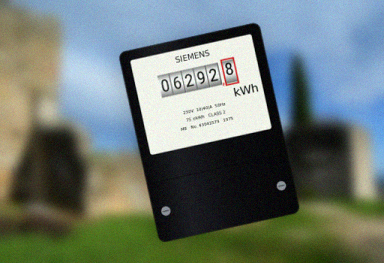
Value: 6292.8 kWh
